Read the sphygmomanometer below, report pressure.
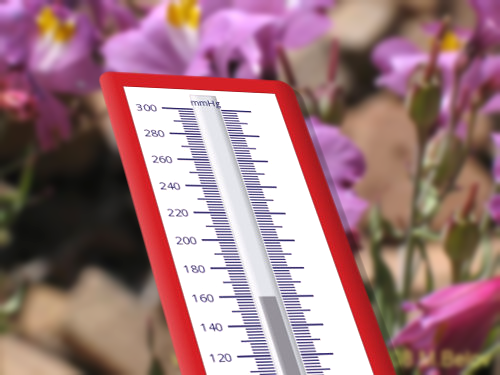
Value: 160 mmHg
